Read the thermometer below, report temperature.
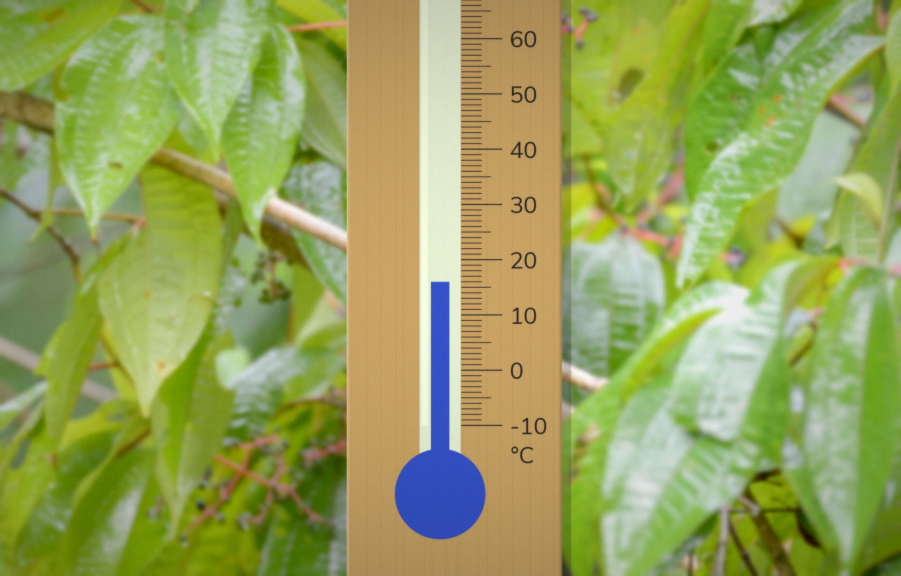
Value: 16 °C
